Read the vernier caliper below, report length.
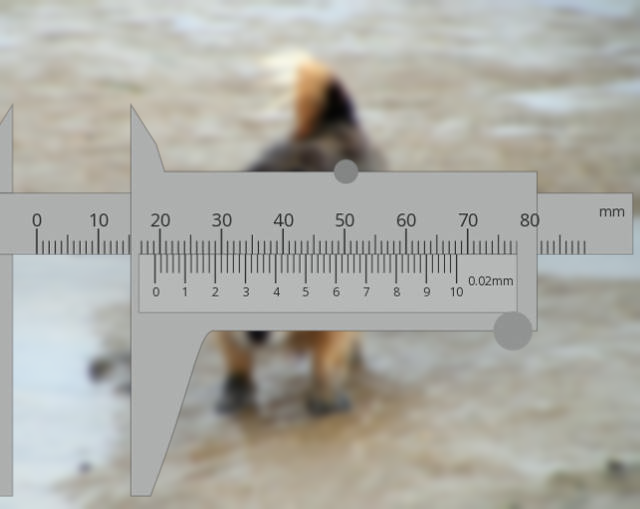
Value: 19.2 mm
